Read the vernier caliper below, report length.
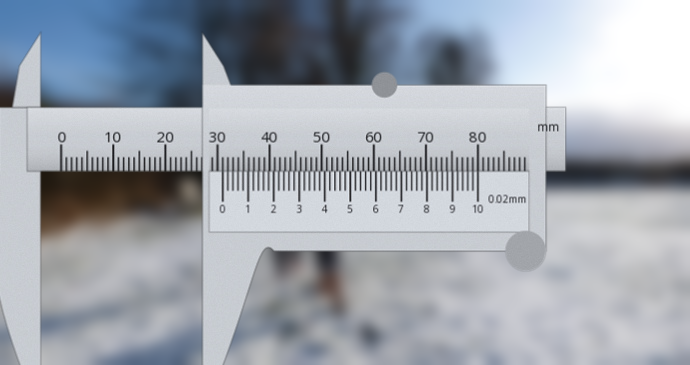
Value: 31.0 mm
